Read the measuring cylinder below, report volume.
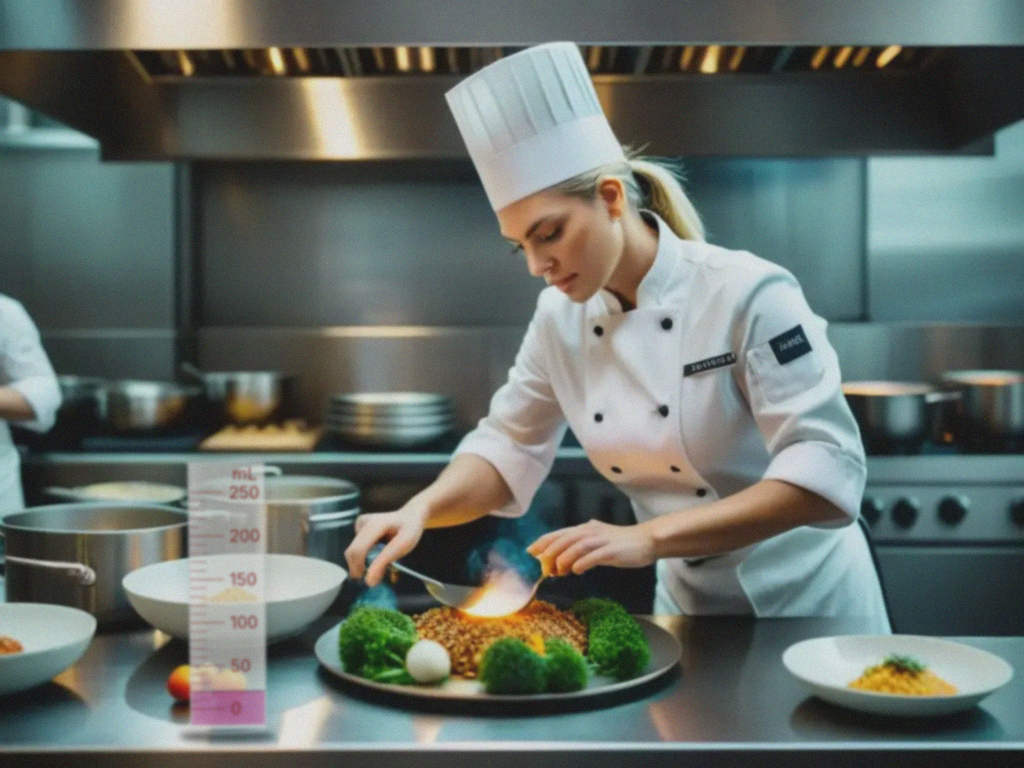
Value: 20 mL
